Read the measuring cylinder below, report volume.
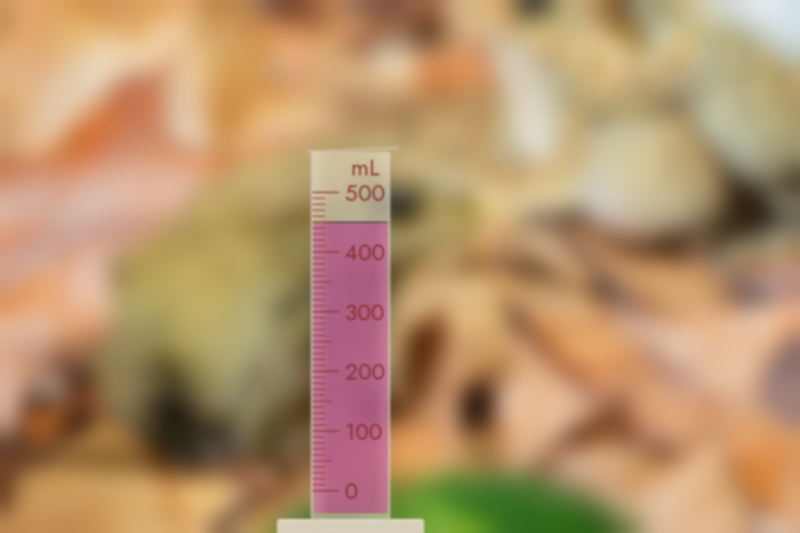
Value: 450 mL
